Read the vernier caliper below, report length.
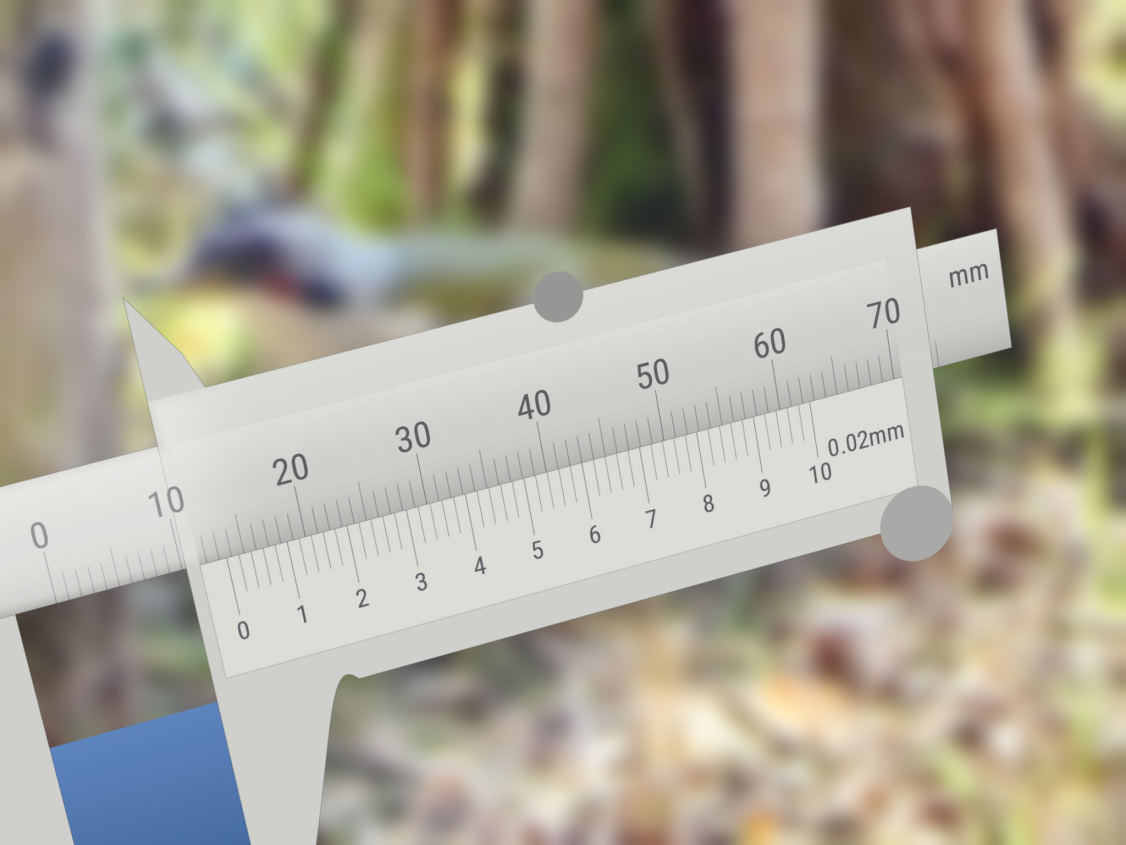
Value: 13.6 mm
